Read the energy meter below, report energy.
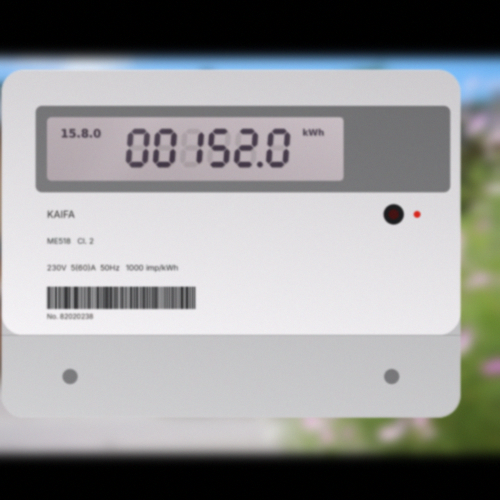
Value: 152.0 kWh
